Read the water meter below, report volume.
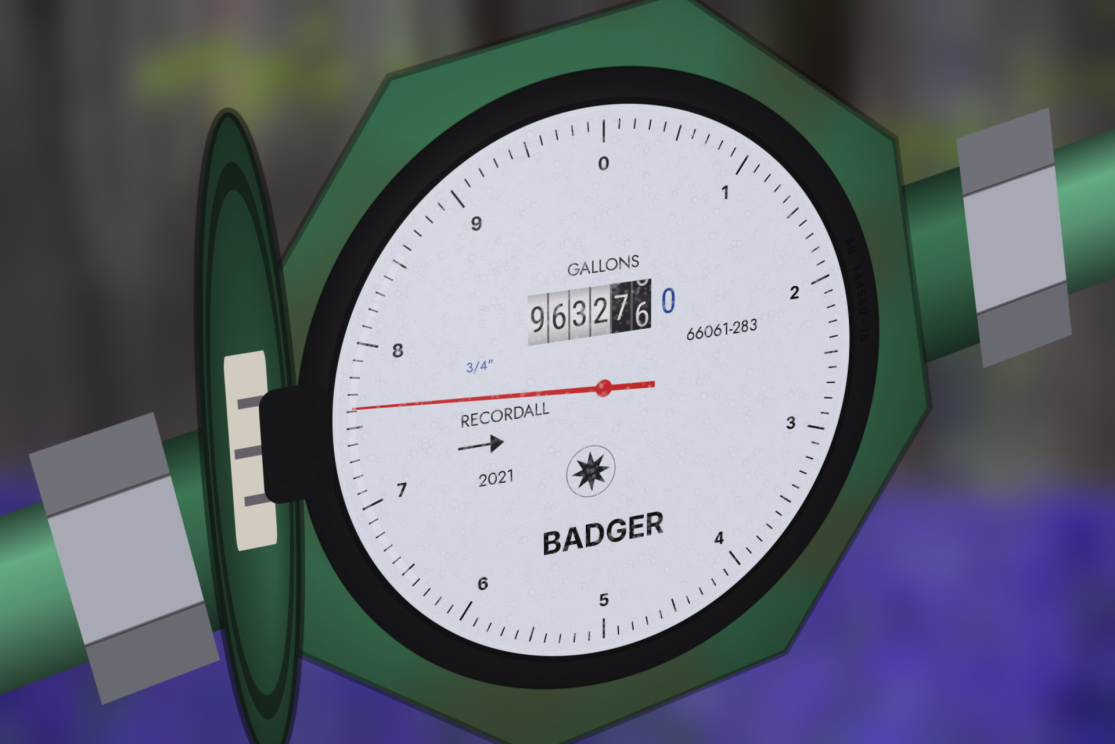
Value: 9632757.6 gal
